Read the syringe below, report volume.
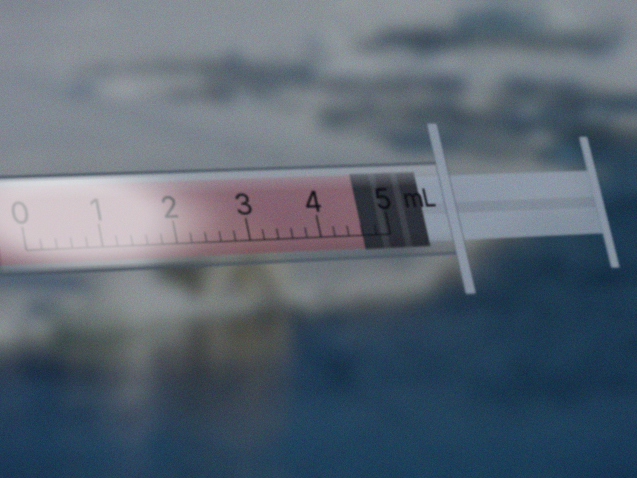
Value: 4.6 mL
